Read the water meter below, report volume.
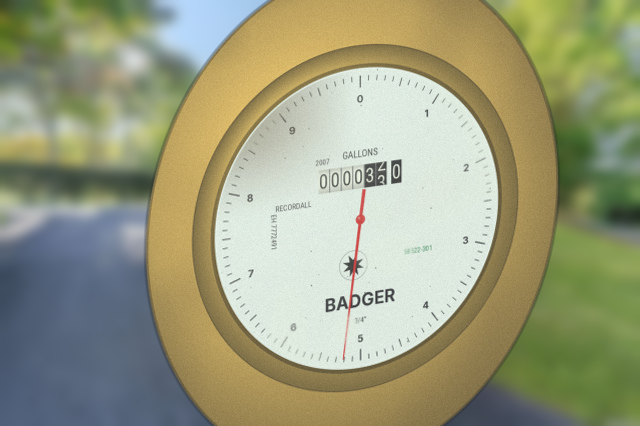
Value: 325.2 gal
